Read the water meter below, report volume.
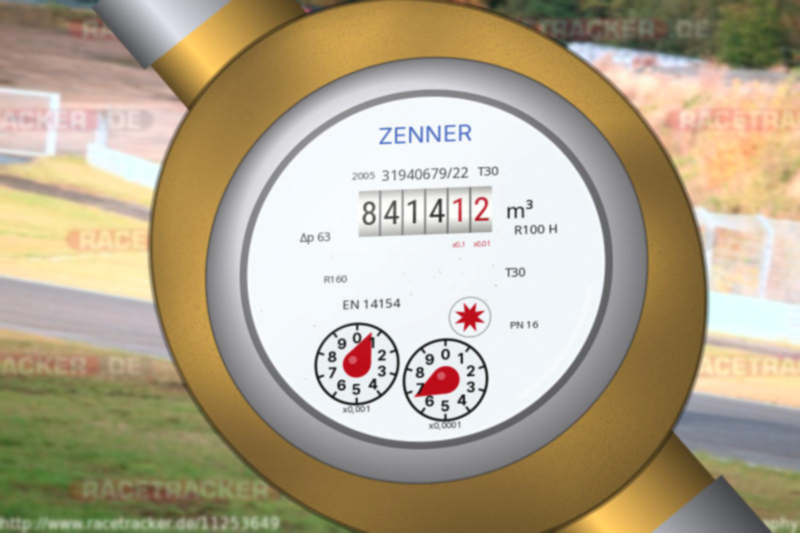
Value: 8414.1206 m³
